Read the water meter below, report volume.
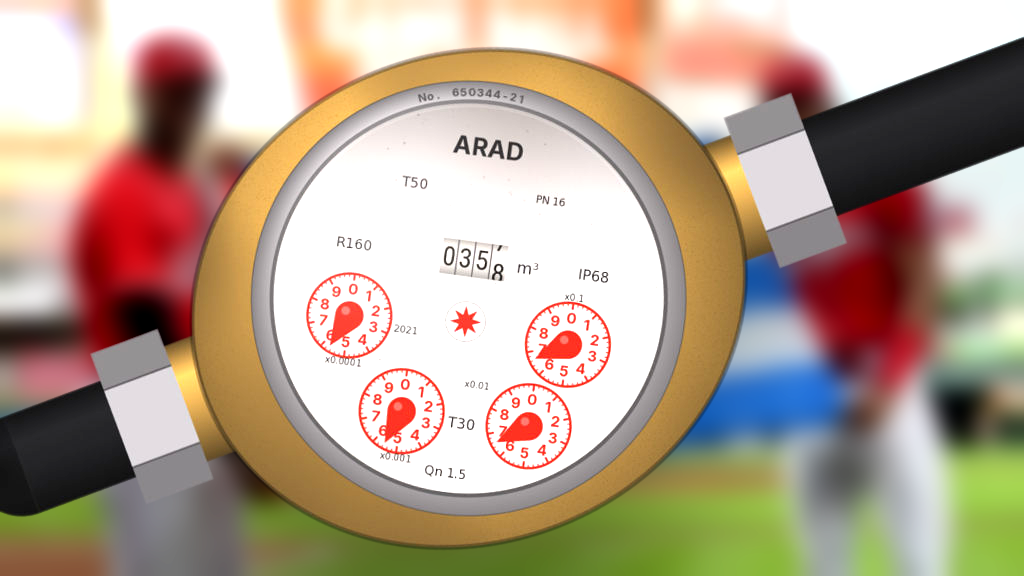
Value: 357.6655 m³
